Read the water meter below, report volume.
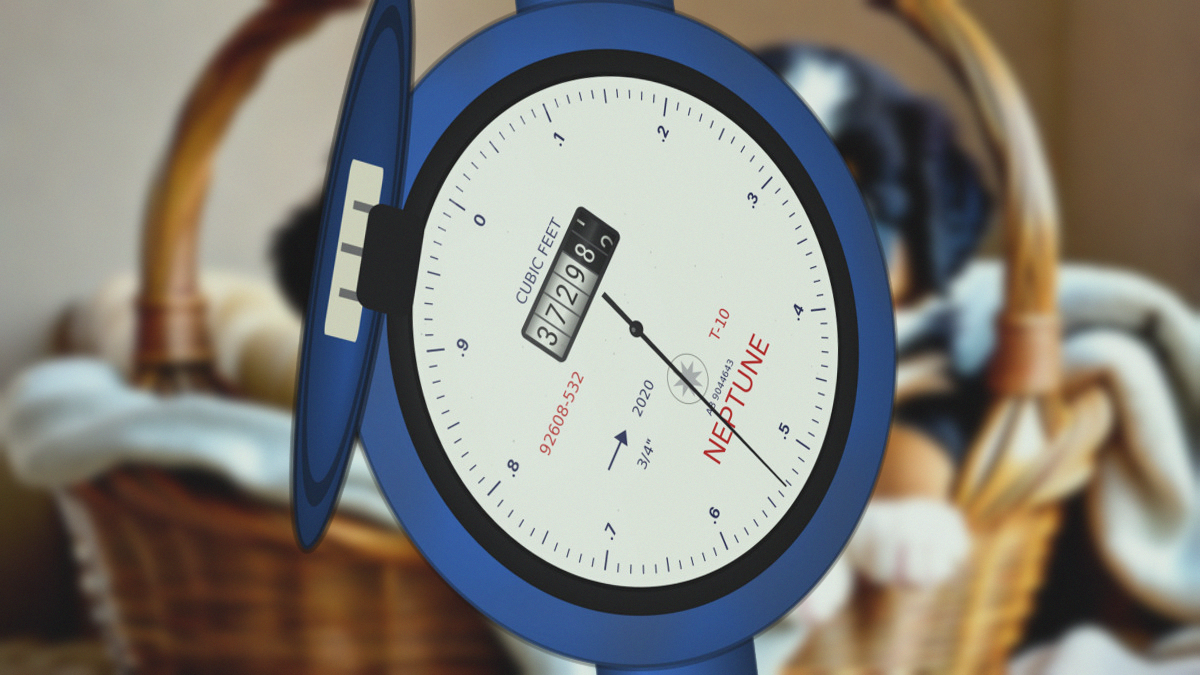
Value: 372981.53 ft³
